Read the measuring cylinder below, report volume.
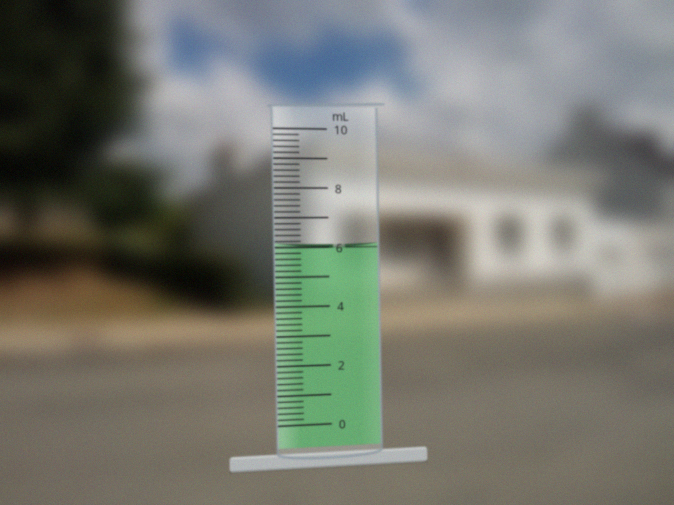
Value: 6 mL
